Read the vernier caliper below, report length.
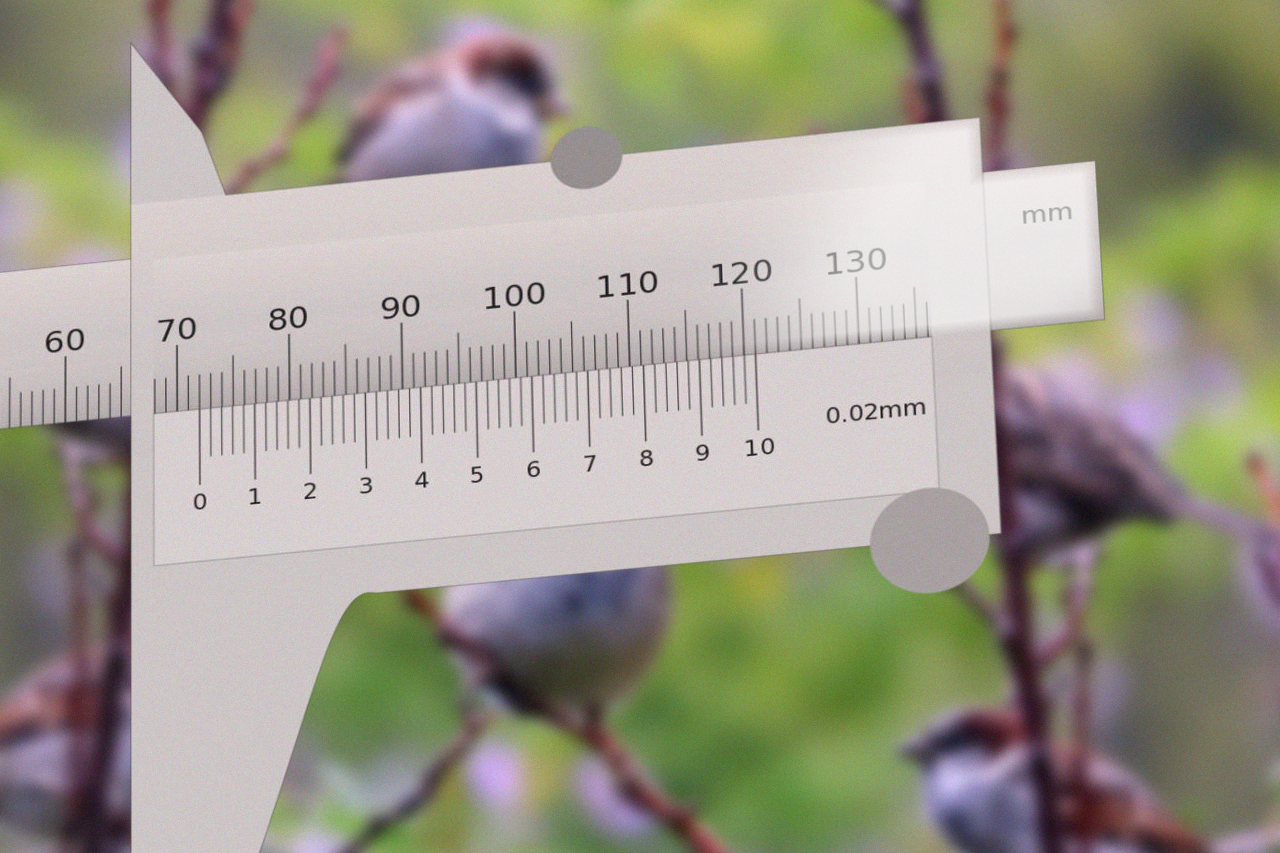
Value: 72.0 mm
